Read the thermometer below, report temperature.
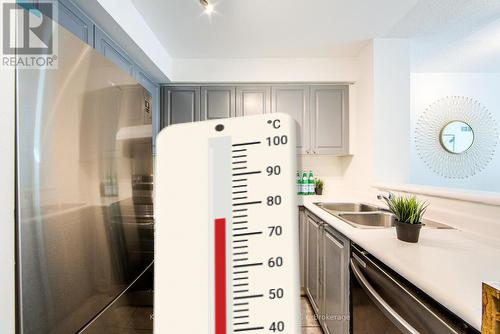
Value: 76 °C
